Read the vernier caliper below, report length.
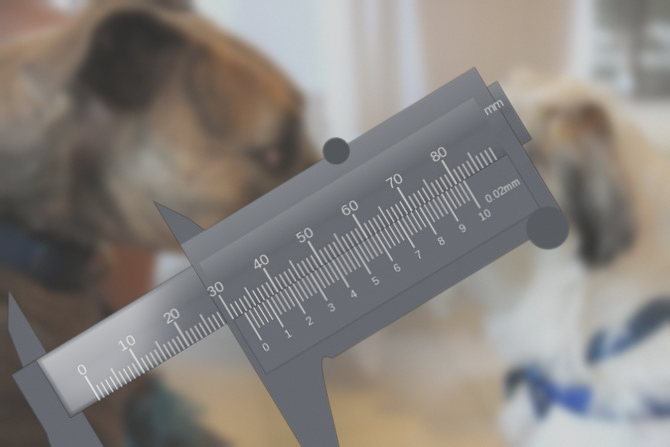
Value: 32.5 mm
